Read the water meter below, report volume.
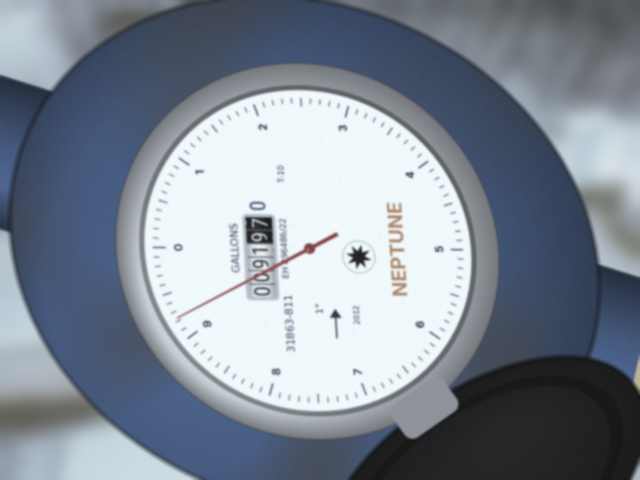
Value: 91969.2 gal
